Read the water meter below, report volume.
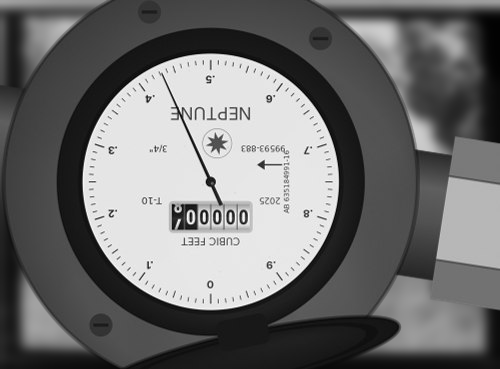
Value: 7.43 ft³
